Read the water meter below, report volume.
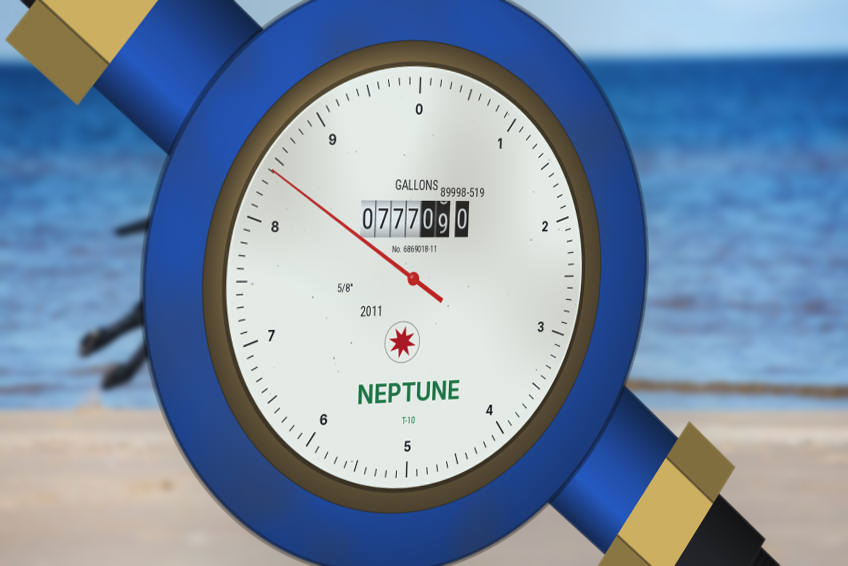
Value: 777088.4 gal
